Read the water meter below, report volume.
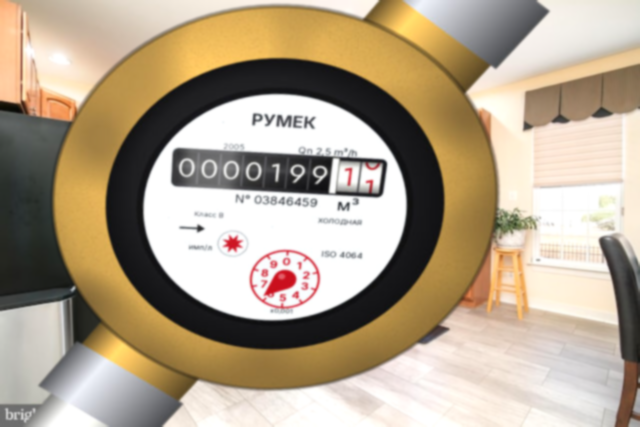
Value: 199.106 m³
